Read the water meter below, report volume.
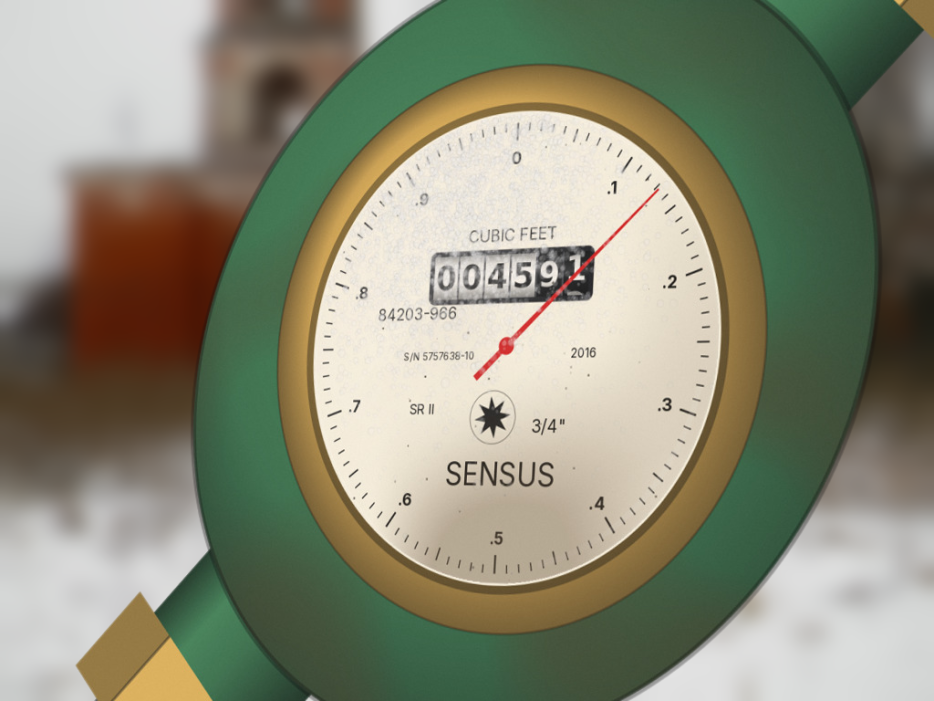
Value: 4591.13 ft³
